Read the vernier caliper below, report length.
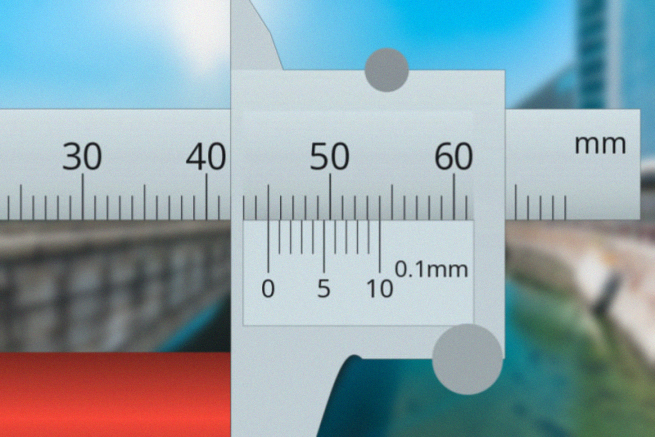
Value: 45.0 mm
